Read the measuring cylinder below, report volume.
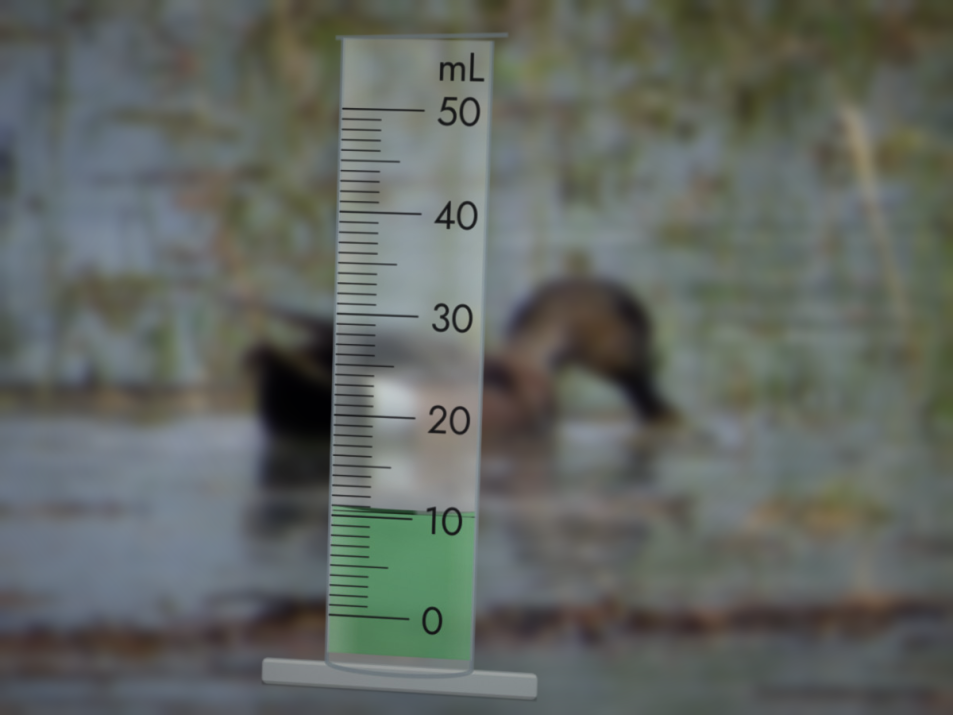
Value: 10.5 mL
